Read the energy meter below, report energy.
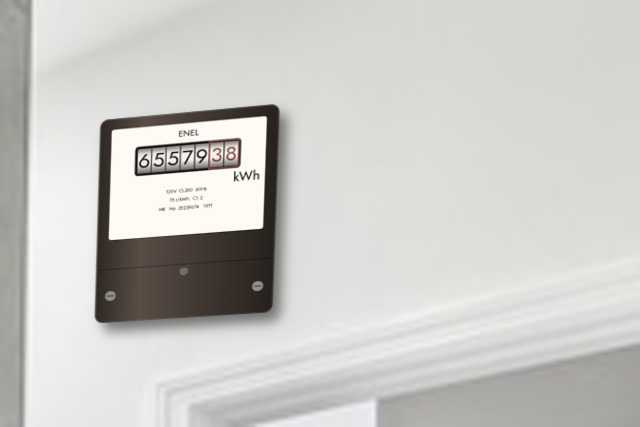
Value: 65579.38 kWh
